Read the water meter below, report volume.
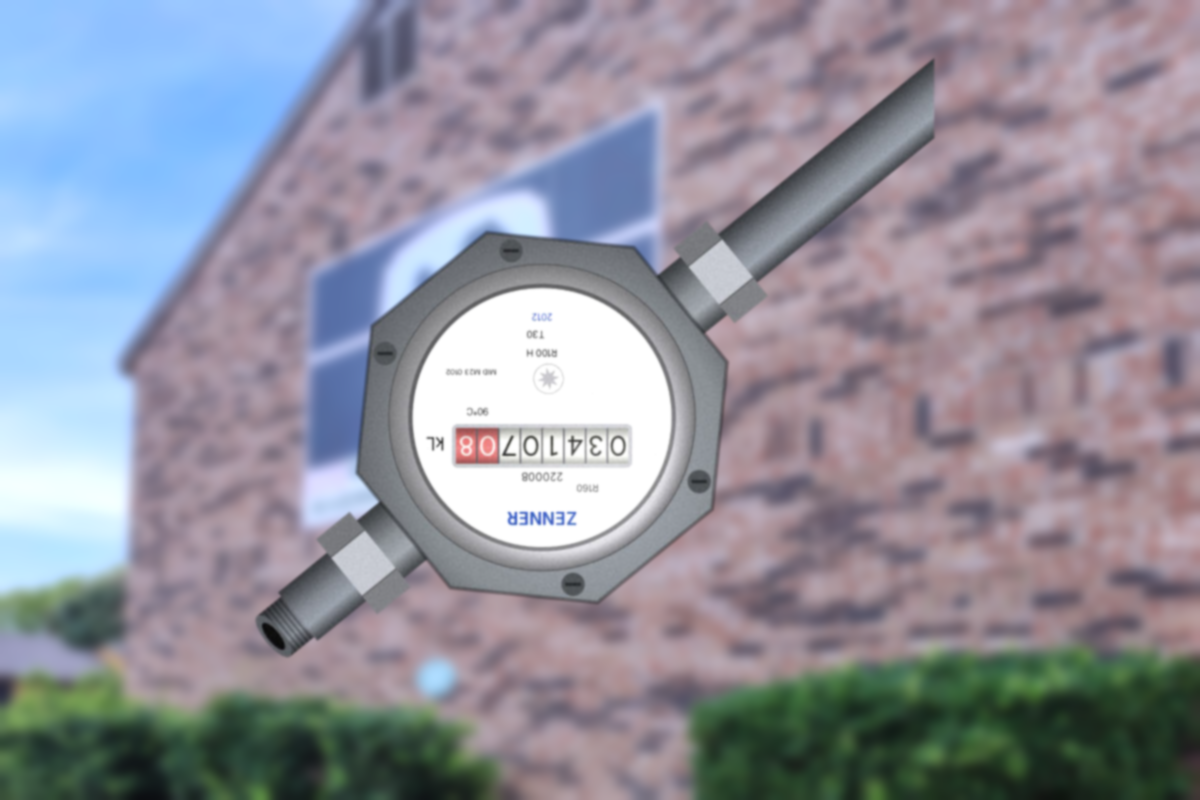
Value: 34107.08 kL
